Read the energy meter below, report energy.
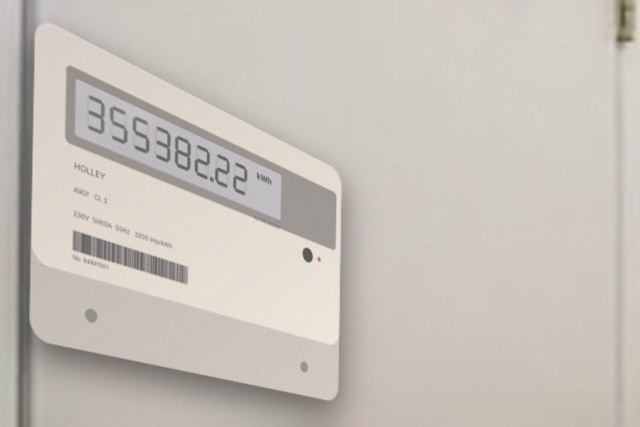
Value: 355382.22 kWh
